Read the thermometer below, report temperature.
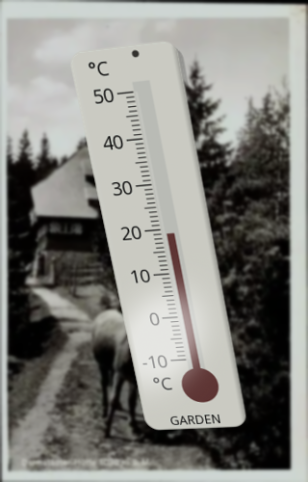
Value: 19 °C
